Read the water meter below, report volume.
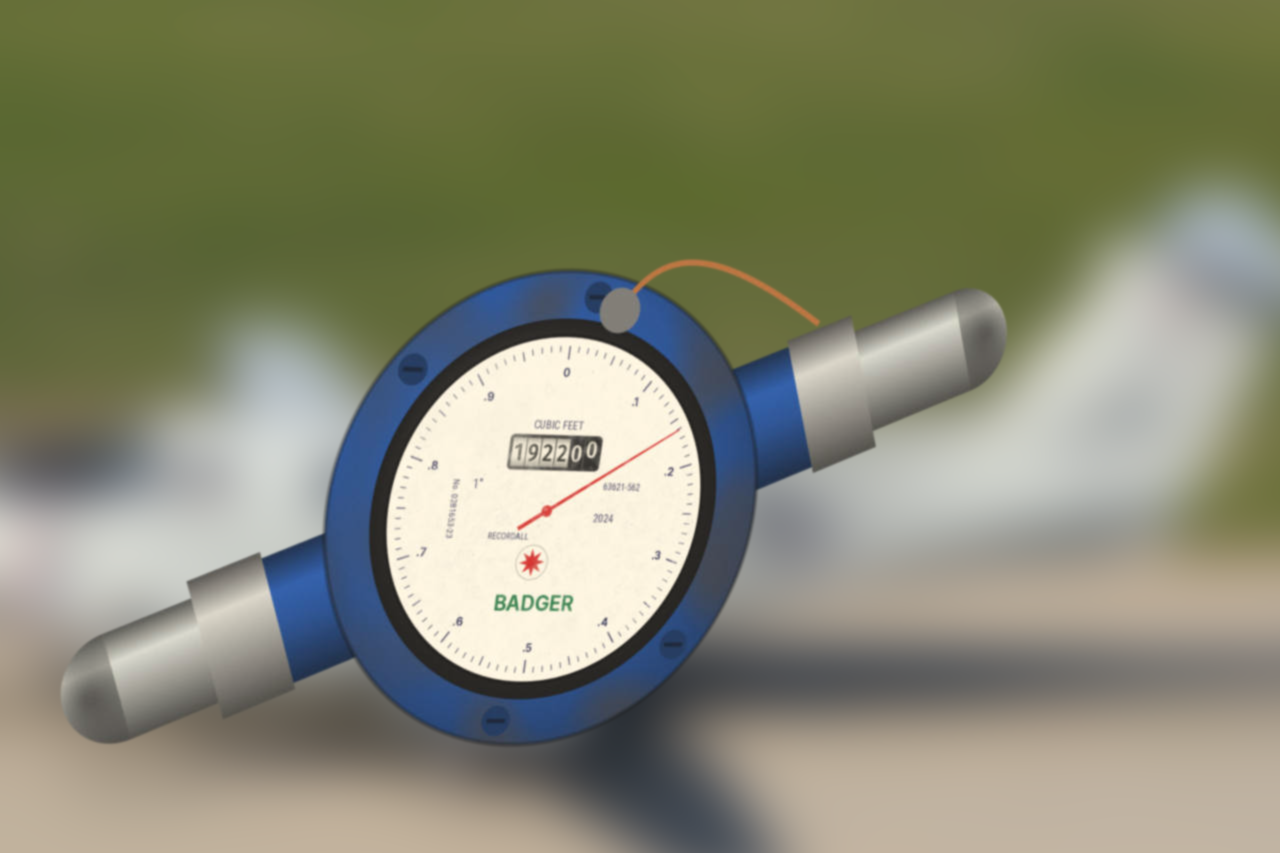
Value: 192200.16 ft³
